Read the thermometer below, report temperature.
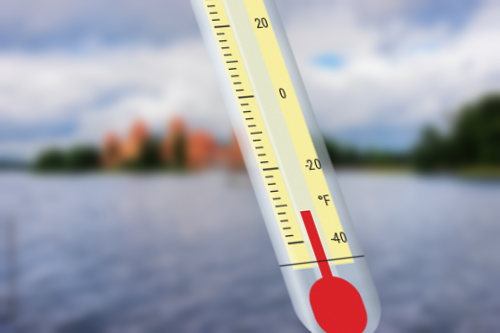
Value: -32 °F
